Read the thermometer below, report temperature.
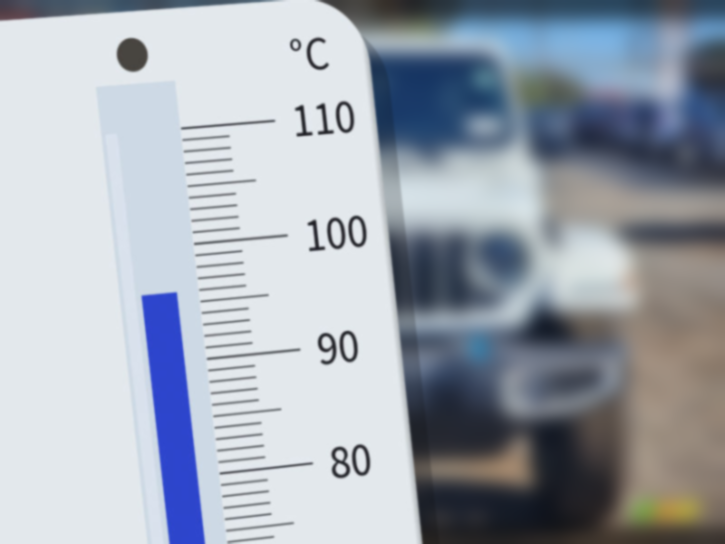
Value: 96 °C
